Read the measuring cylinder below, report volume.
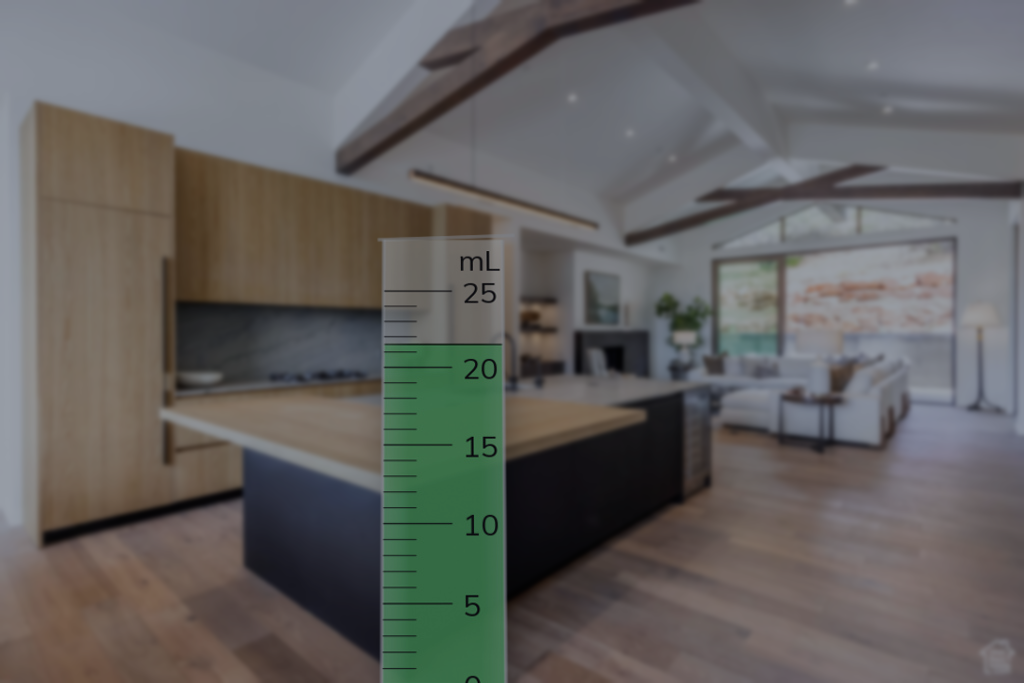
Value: 21.5 mL
